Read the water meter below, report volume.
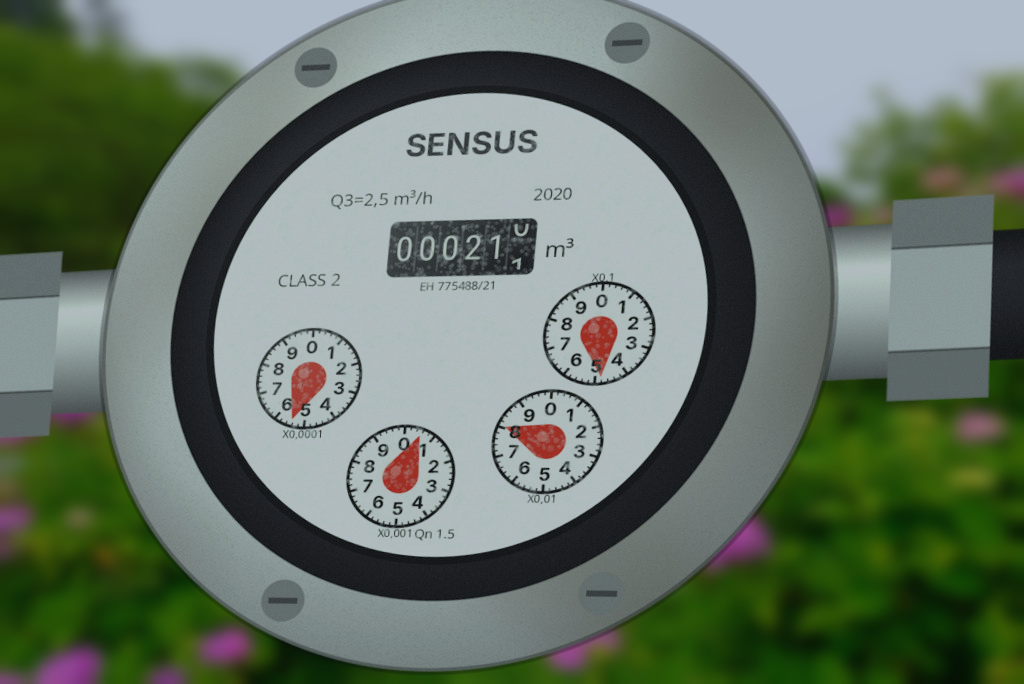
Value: 210.4805 m³
